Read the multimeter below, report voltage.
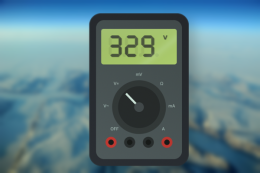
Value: 329 V
